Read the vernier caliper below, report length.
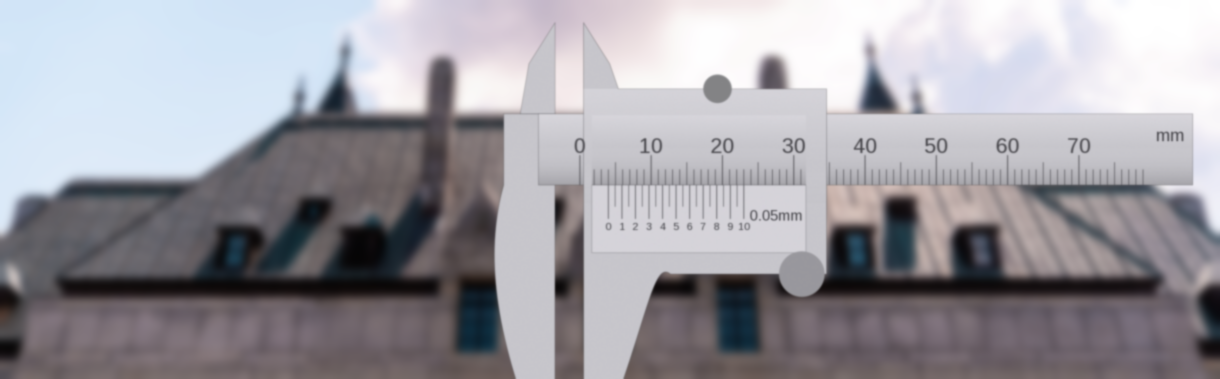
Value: 4.0 mm
